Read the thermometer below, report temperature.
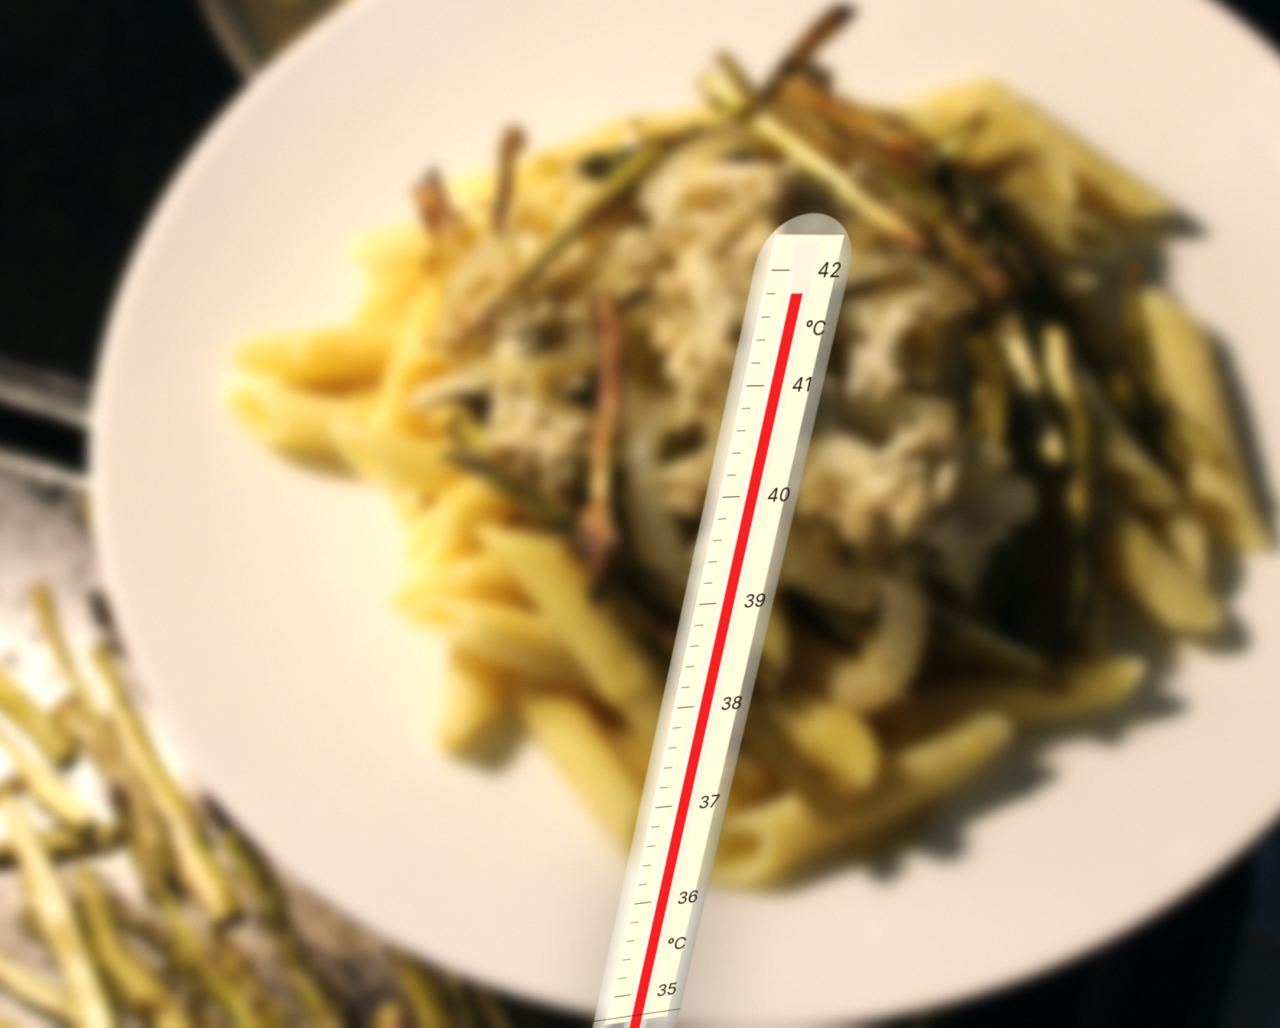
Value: 41.8 °C
